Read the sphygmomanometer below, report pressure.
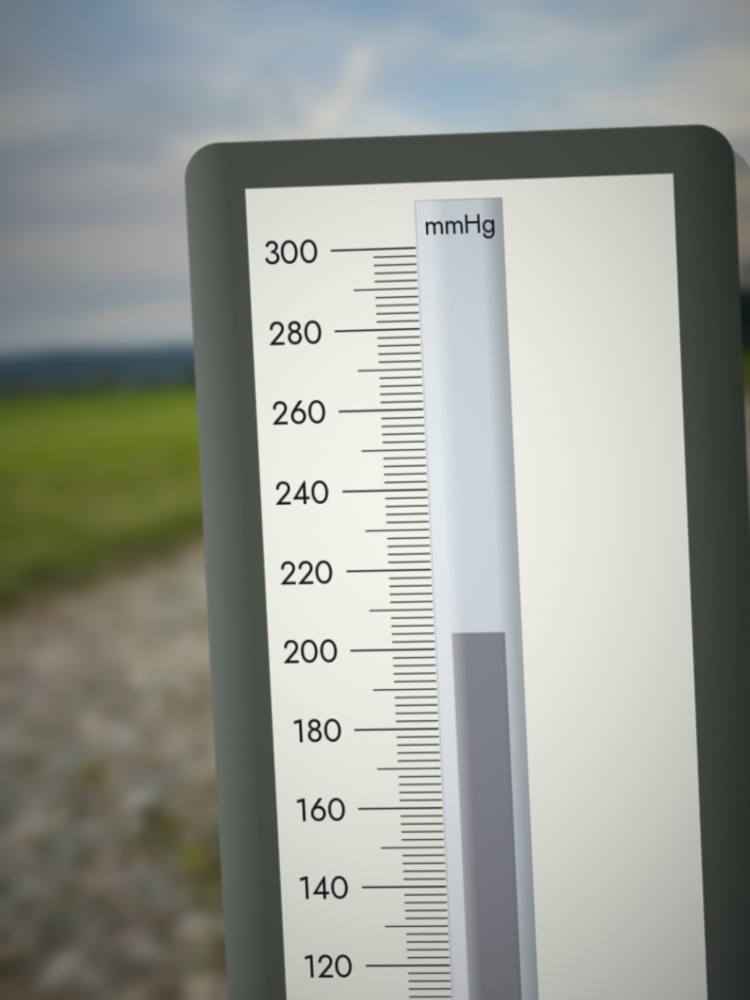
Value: 204 mmHg
